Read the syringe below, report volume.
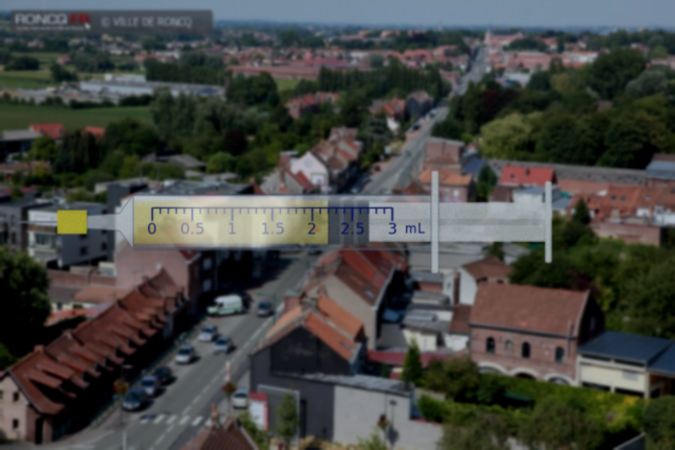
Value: 2.2 mL
